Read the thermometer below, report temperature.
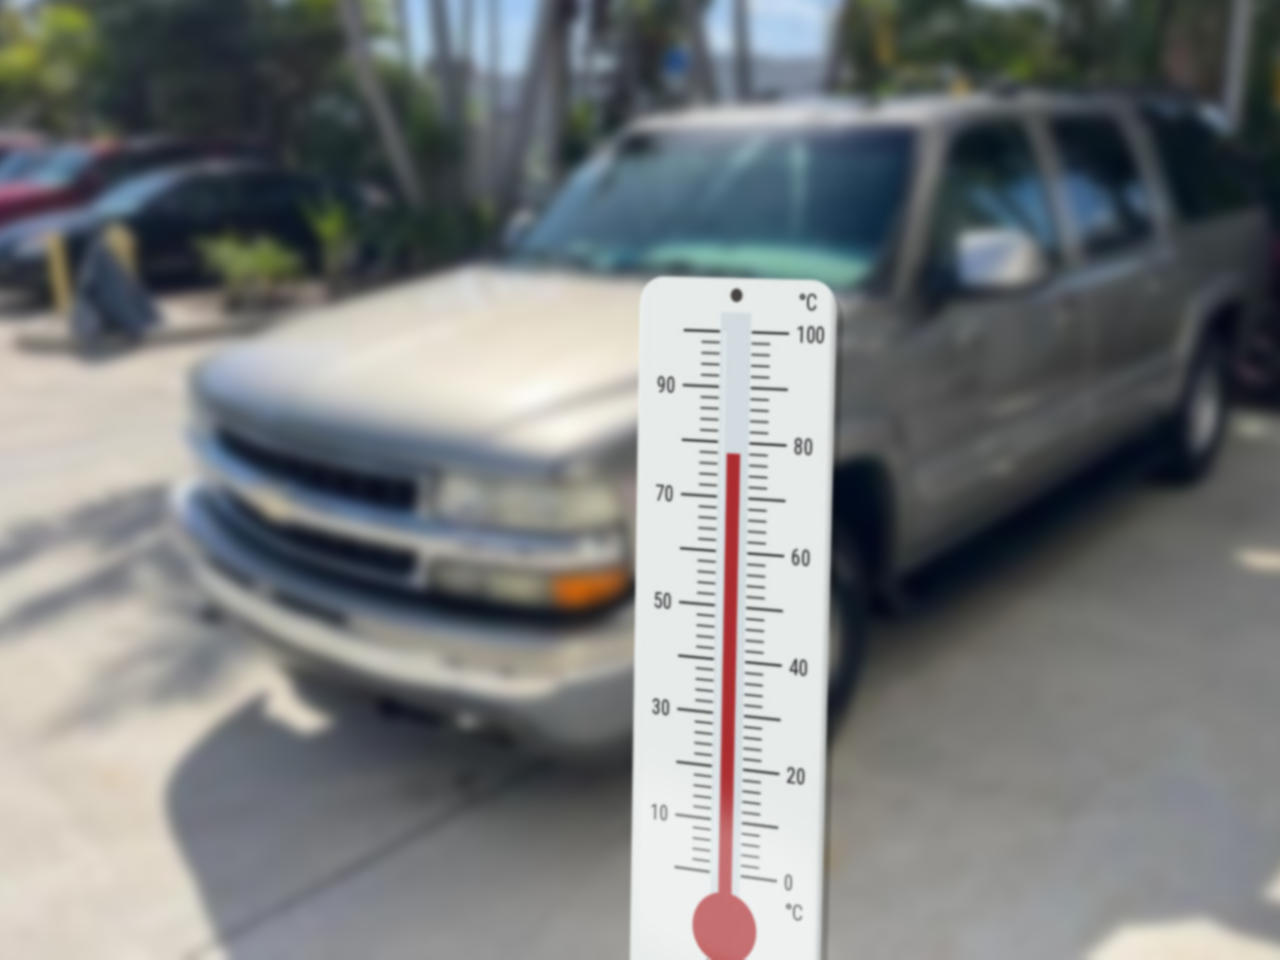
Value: 78 °C
